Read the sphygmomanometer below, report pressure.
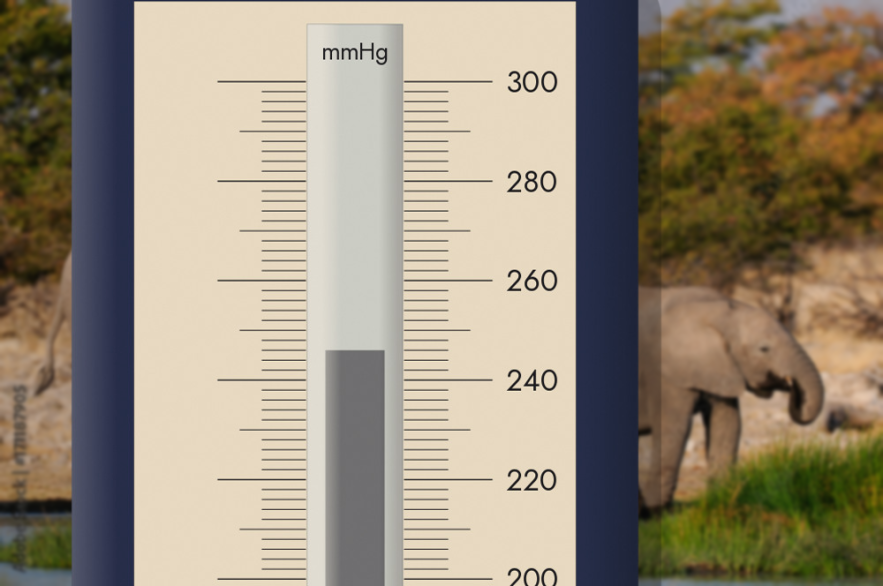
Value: 246 mmHg
